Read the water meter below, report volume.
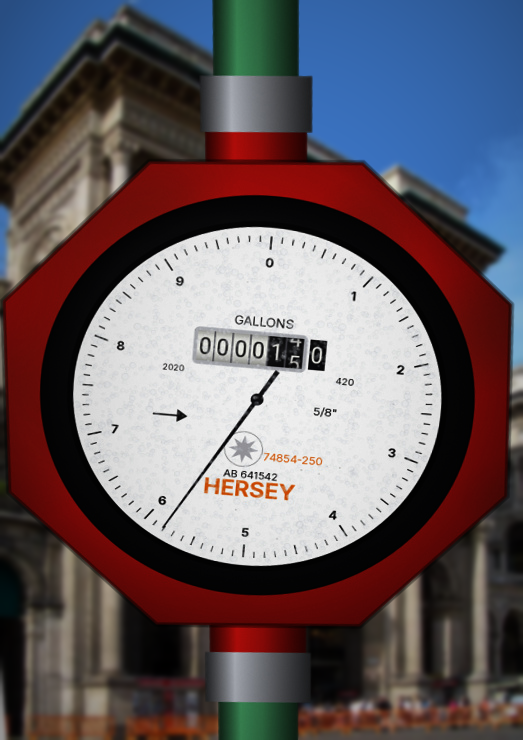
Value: 145.8 gal
